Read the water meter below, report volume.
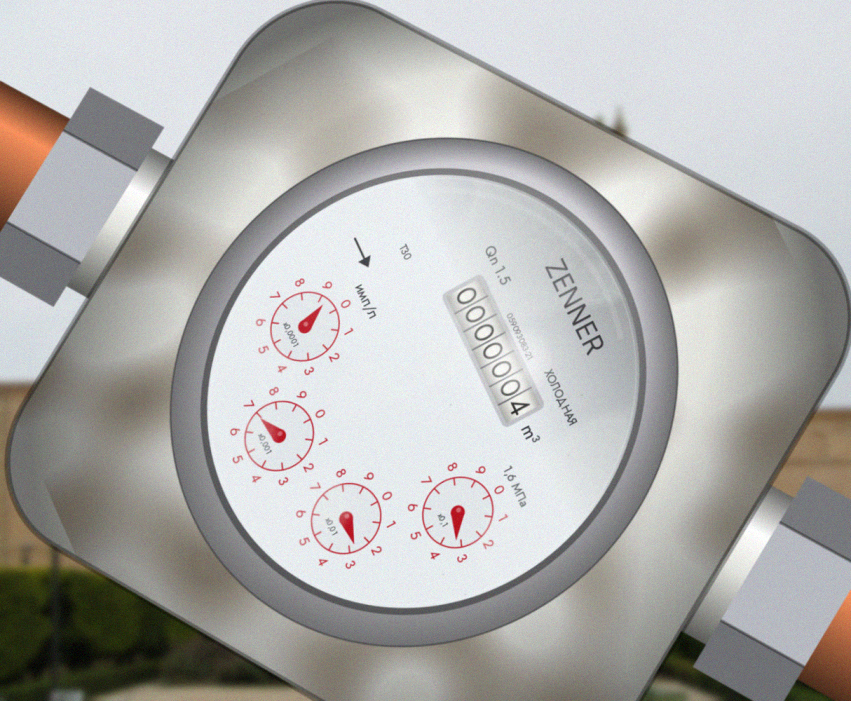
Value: 4.3269 m³
